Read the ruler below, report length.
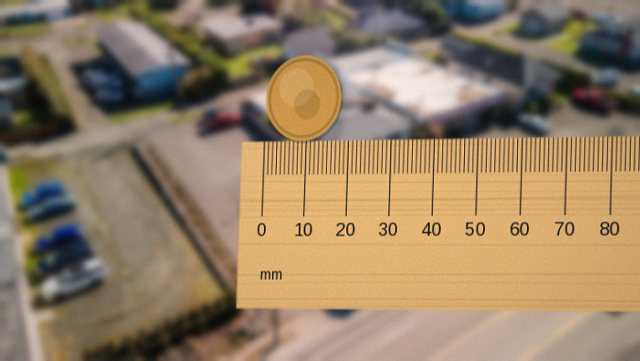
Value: 18 mm
